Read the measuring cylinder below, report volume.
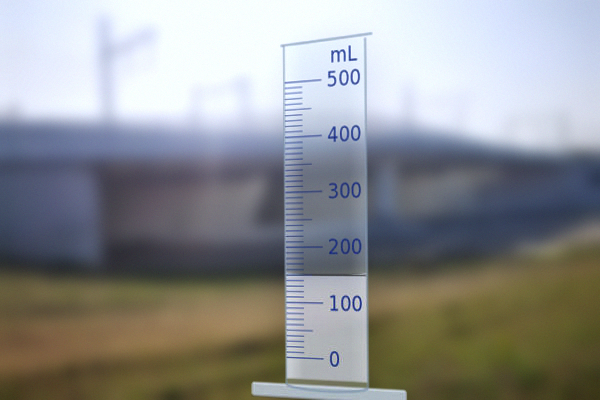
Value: 150 mL
